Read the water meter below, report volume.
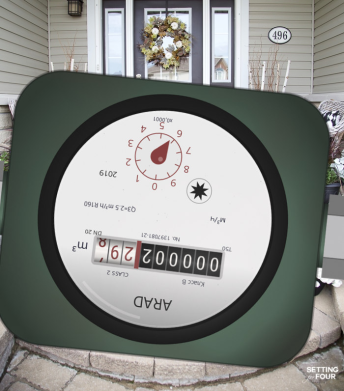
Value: 2.2975 m³
